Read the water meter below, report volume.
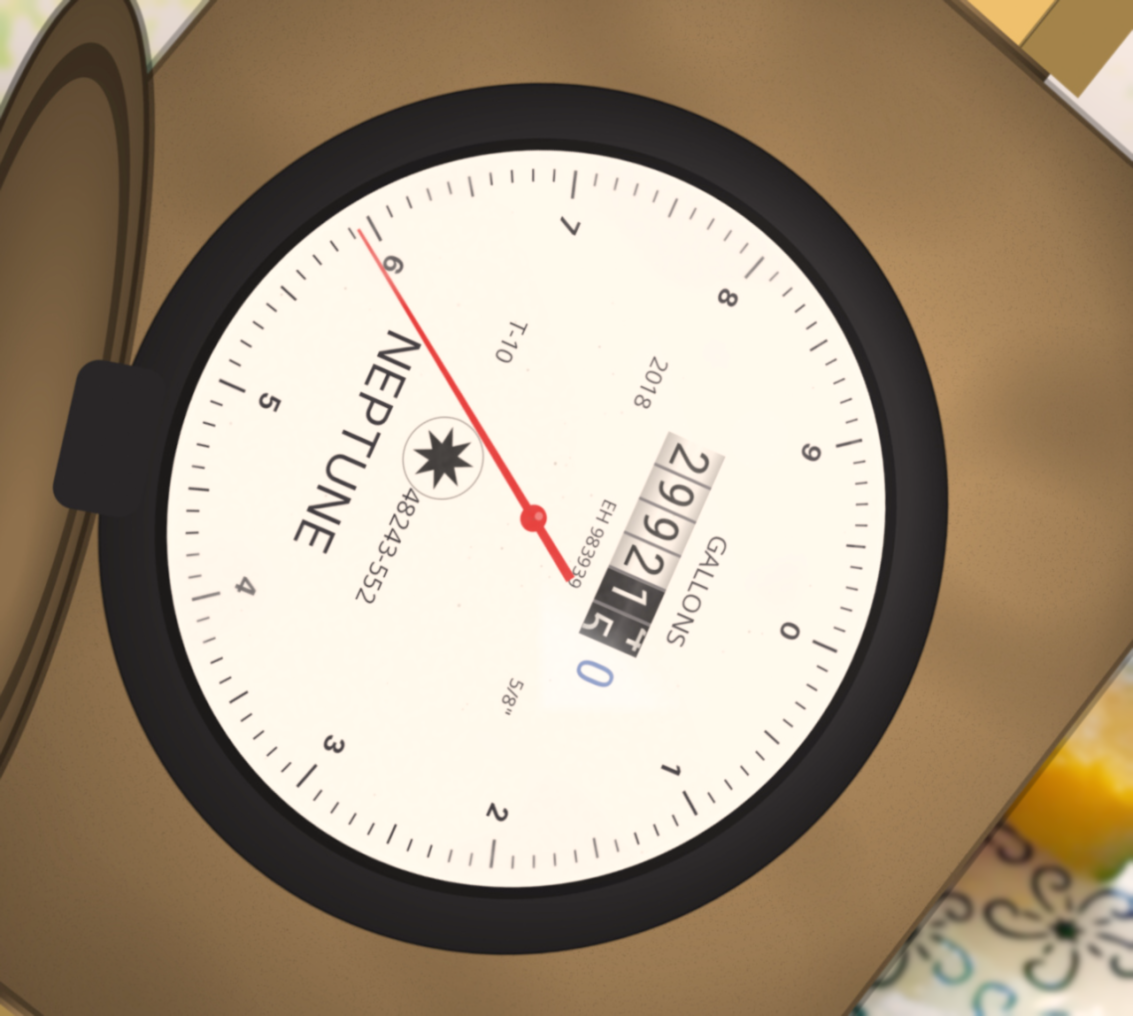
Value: 2992145.9 gal
